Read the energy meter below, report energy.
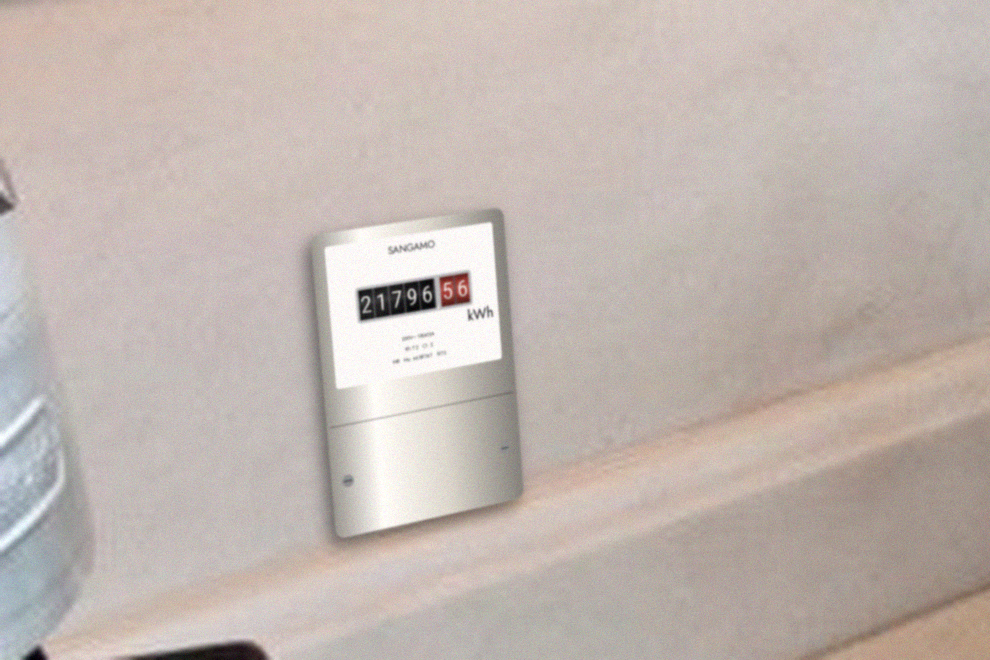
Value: 21796.56 kWh
